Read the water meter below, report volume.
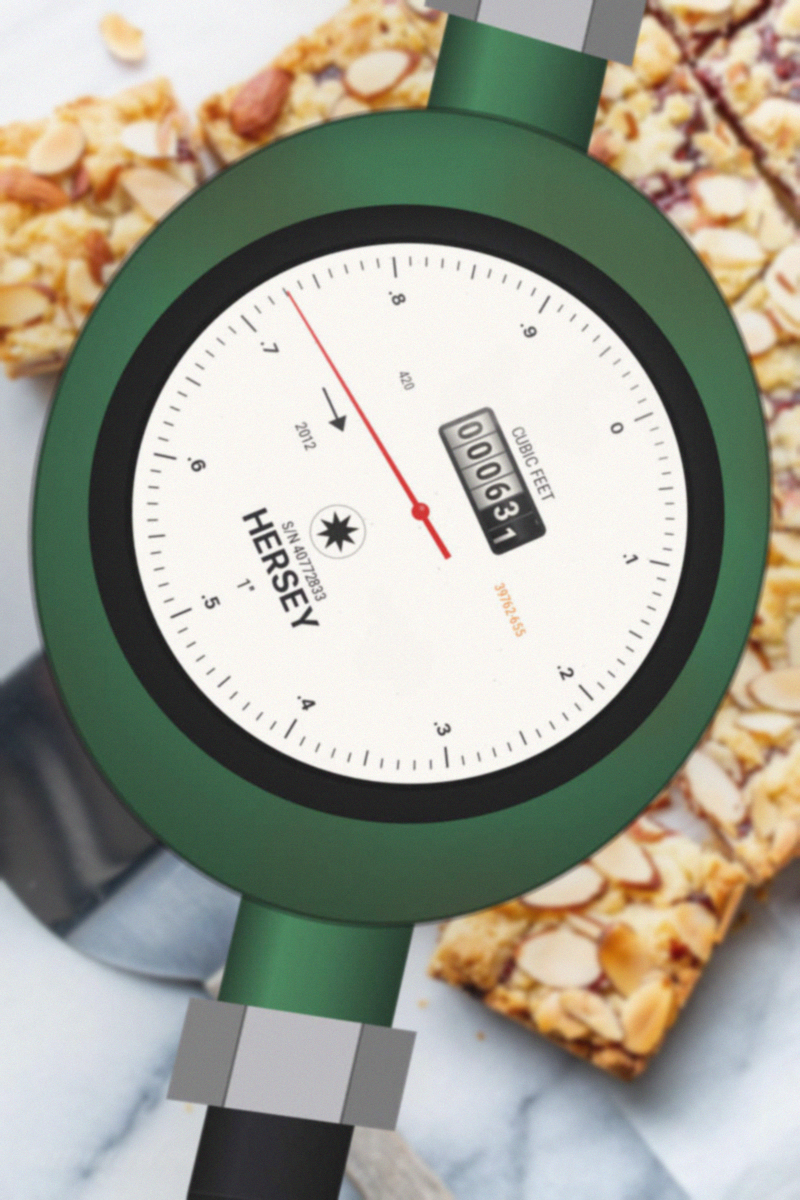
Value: 630.73 ft³
